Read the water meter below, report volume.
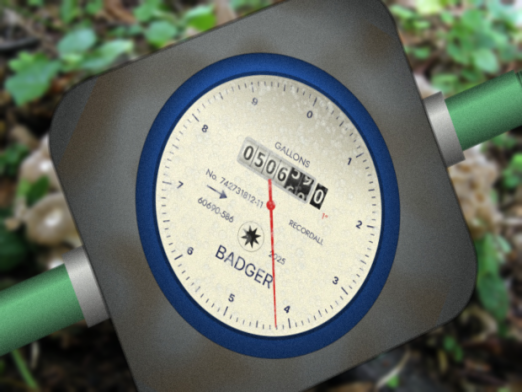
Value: 506594.2 gal
